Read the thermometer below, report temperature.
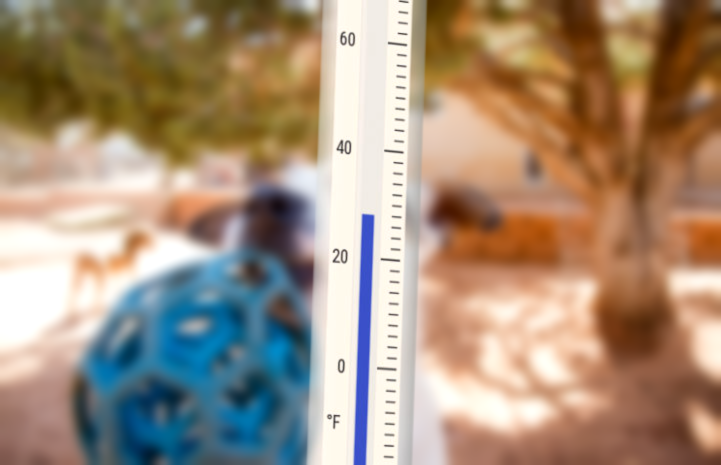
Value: 28 °F
